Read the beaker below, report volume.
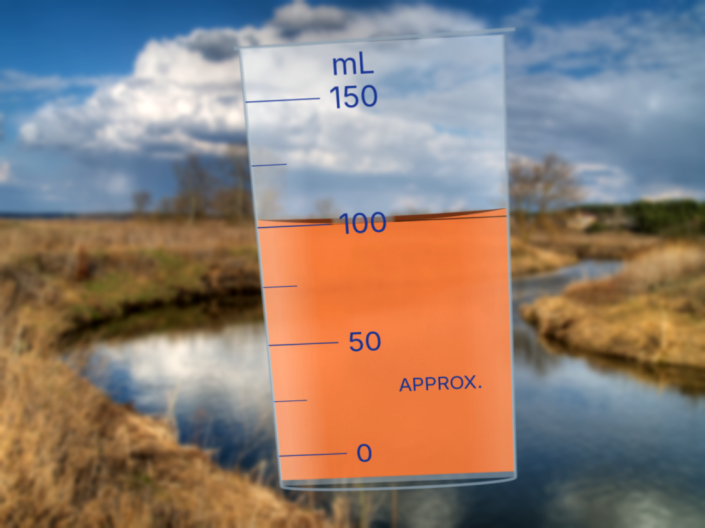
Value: 100 mL
